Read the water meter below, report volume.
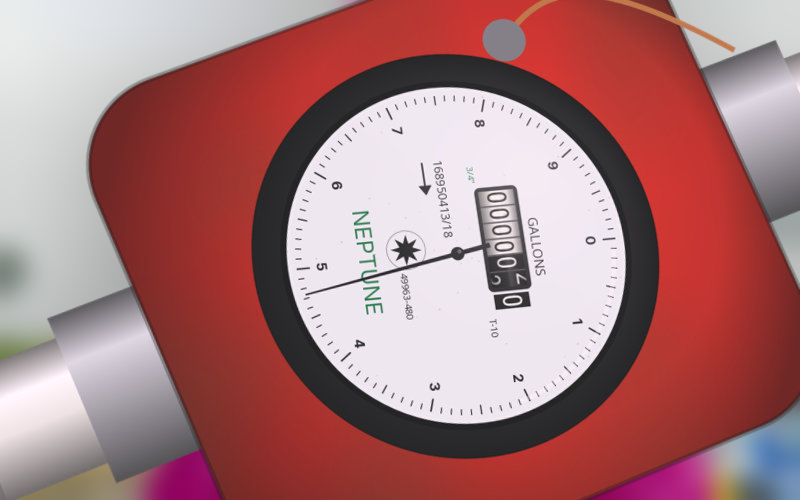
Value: 24.7 gal
